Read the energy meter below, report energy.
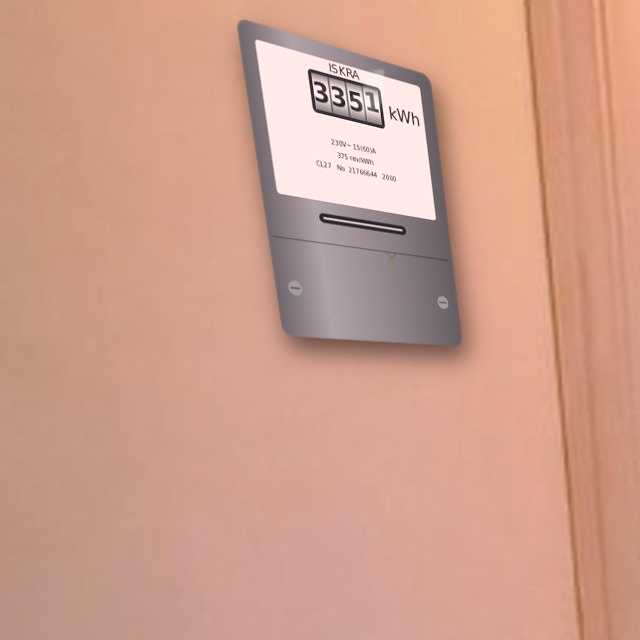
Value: 3351 kWh
